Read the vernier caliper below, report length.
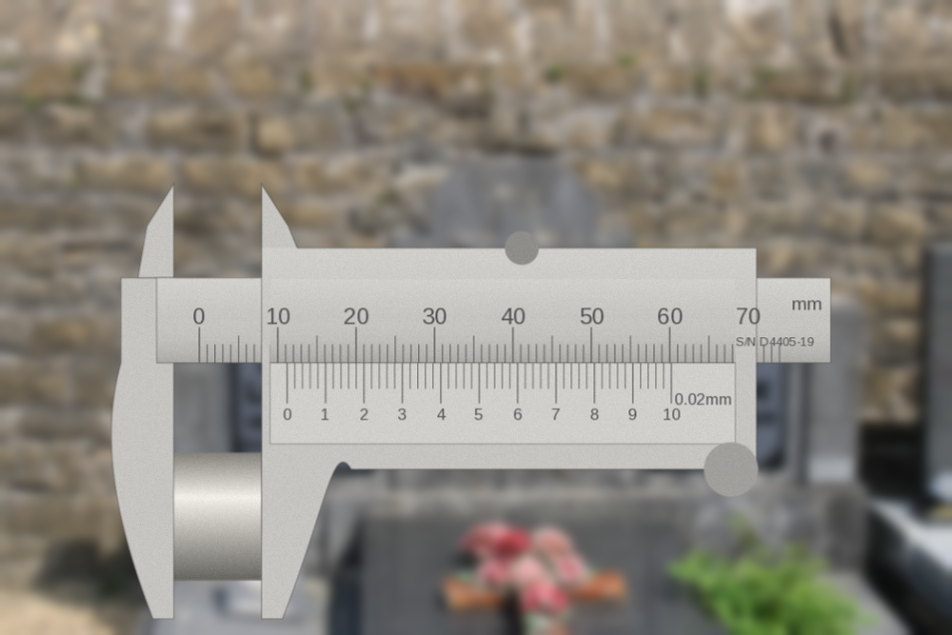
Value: 11.2 mm
